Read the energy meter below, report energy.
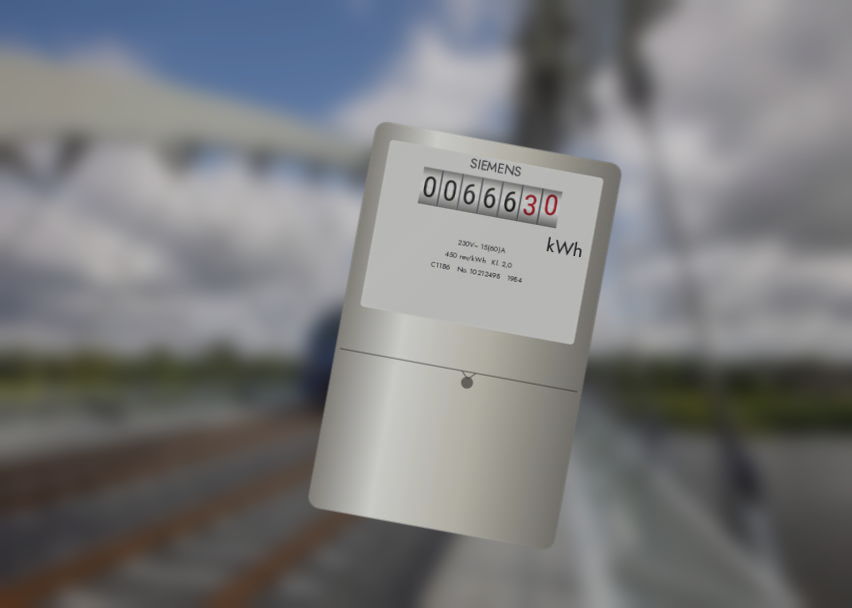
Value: 666.30 kWh
